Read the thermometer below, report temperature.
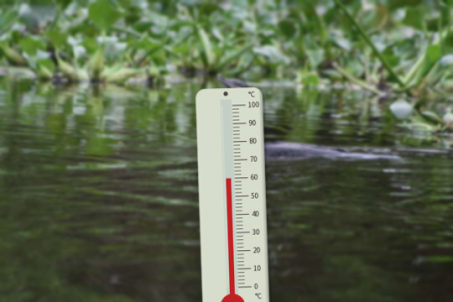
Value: 60 °C
